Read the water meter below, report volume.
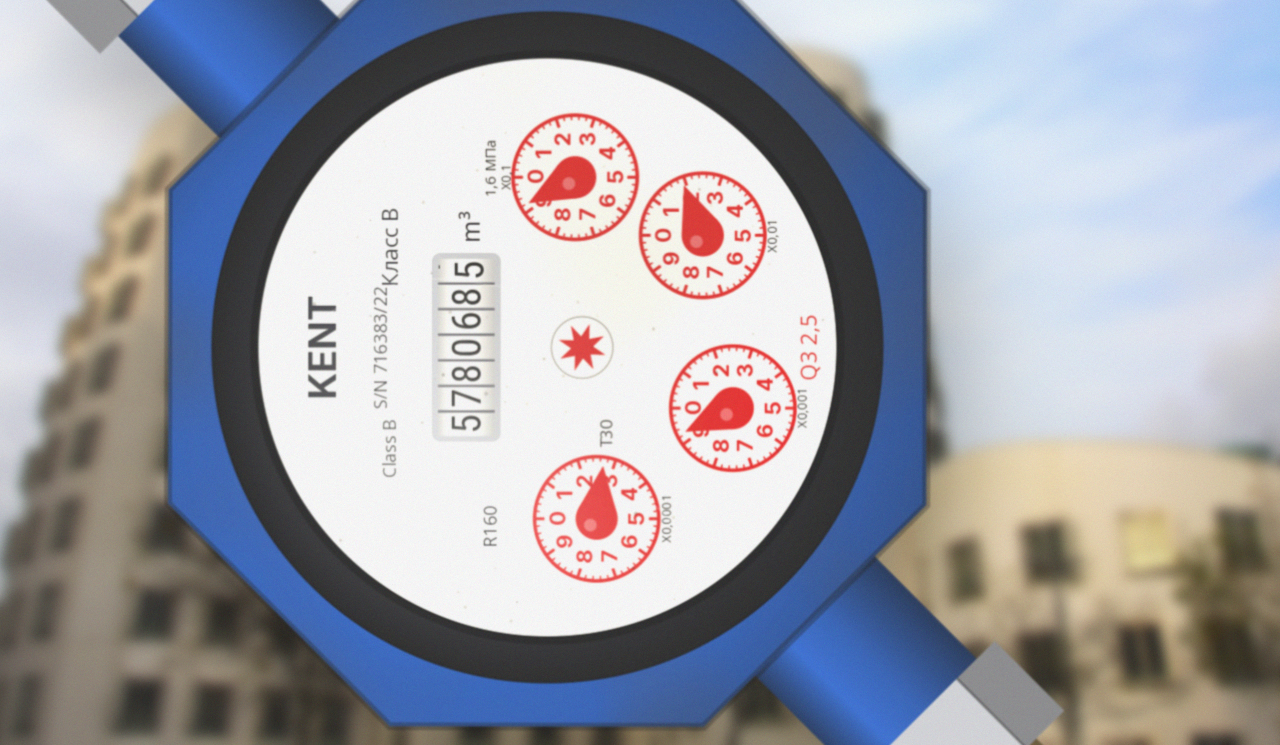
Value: 5780684.9192 m³
